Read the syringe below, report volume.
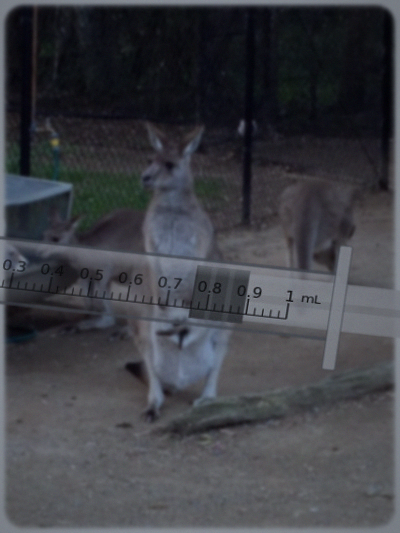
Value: 0.76 mL
